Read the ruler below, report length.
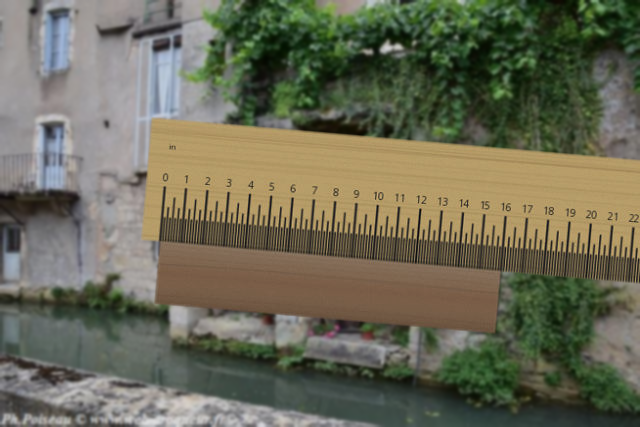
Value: 16 in
